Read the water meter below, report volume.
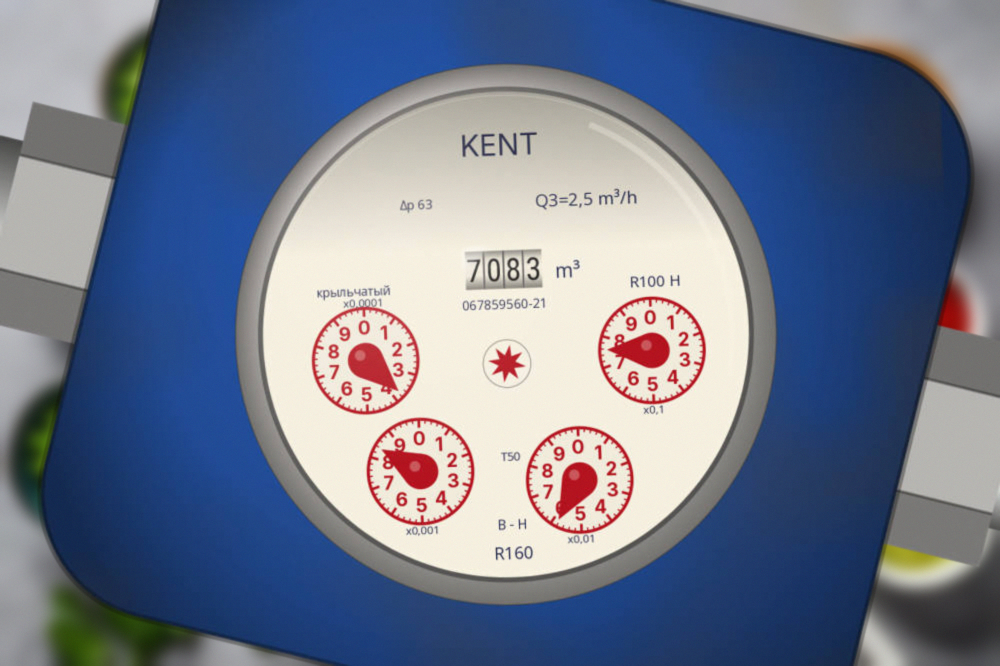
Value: 7083.7583 m³
